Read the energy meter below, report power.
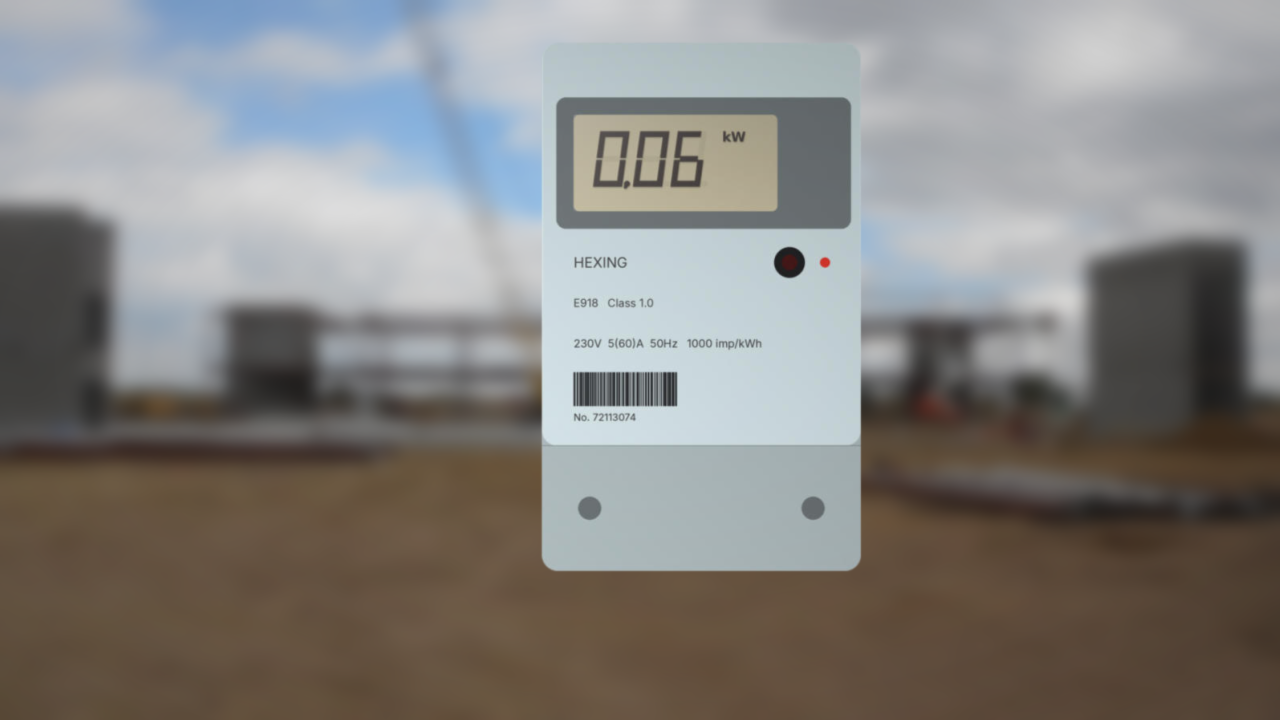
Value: 0.06 kW
